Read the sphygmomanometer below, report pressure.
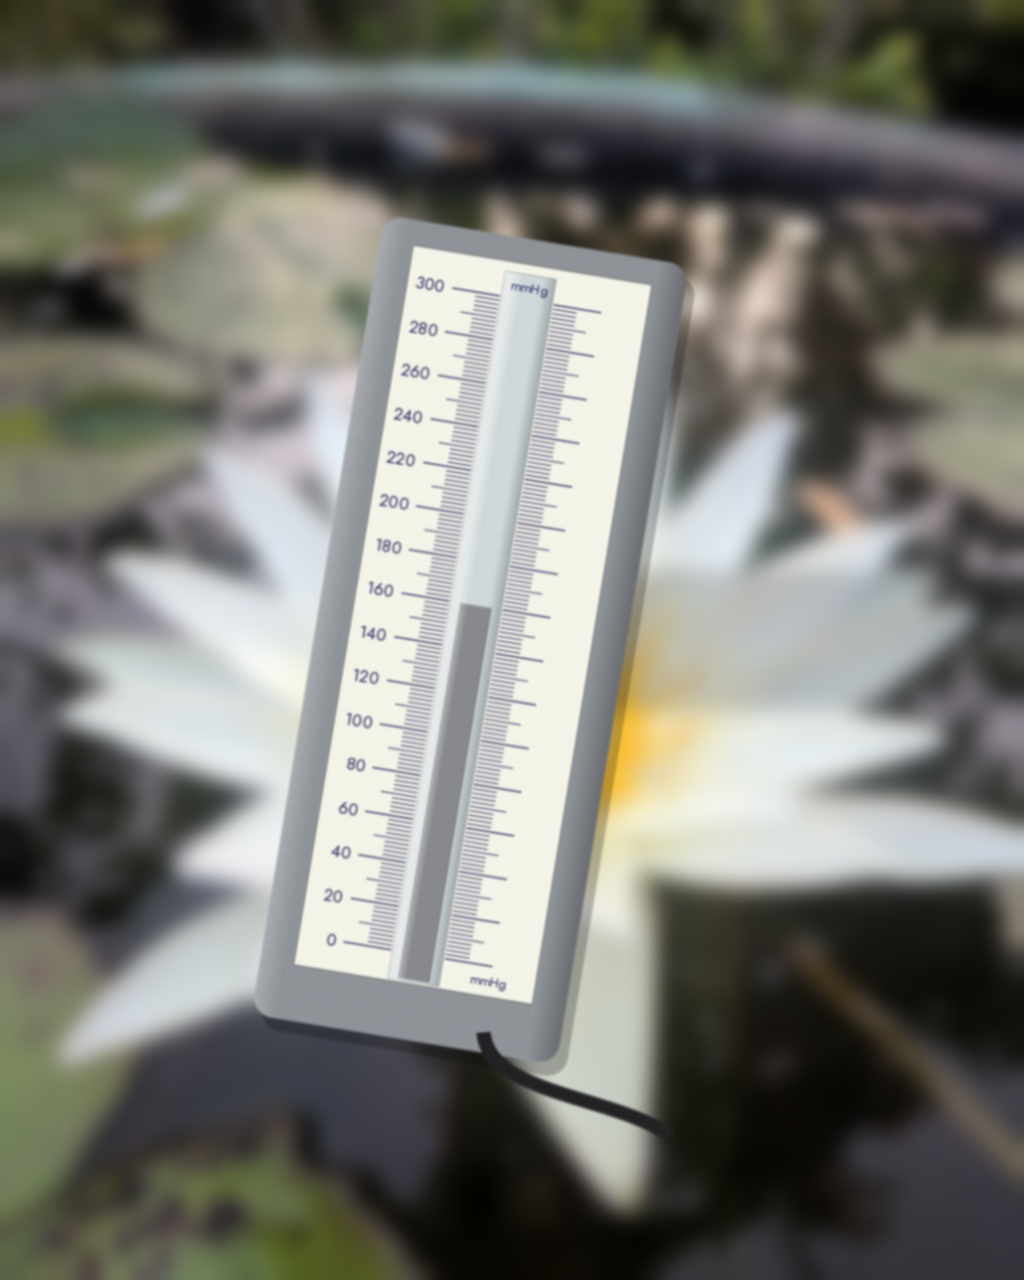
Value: 160 mmHg
